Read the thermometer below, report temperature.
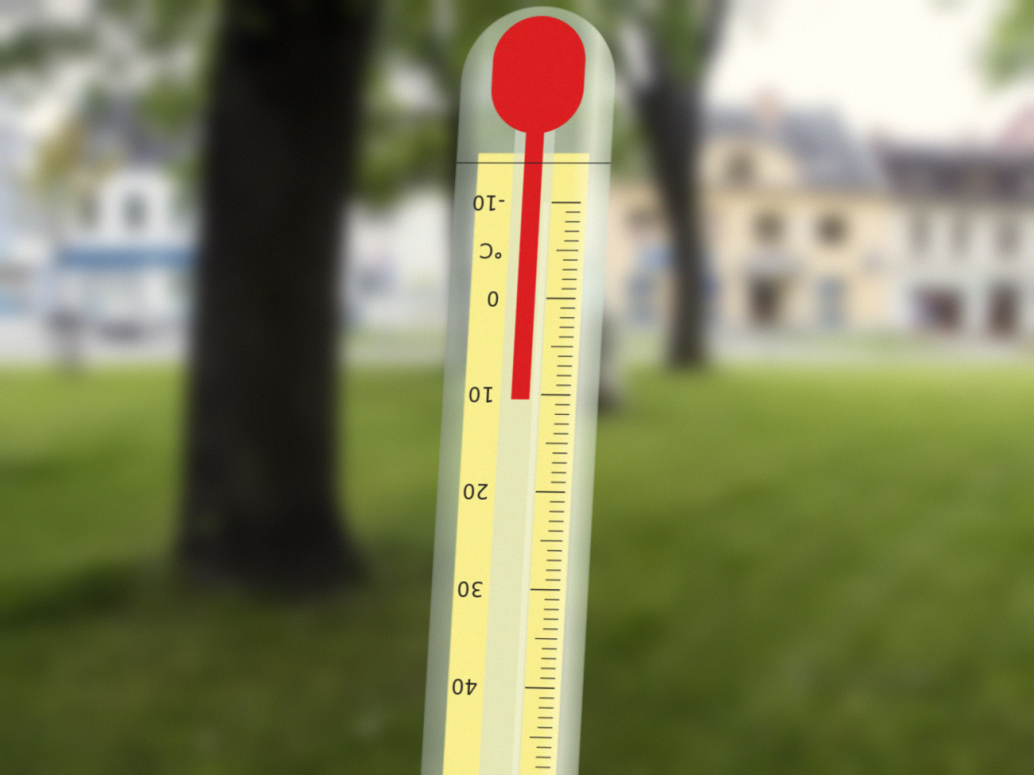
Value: 10.5 °C
